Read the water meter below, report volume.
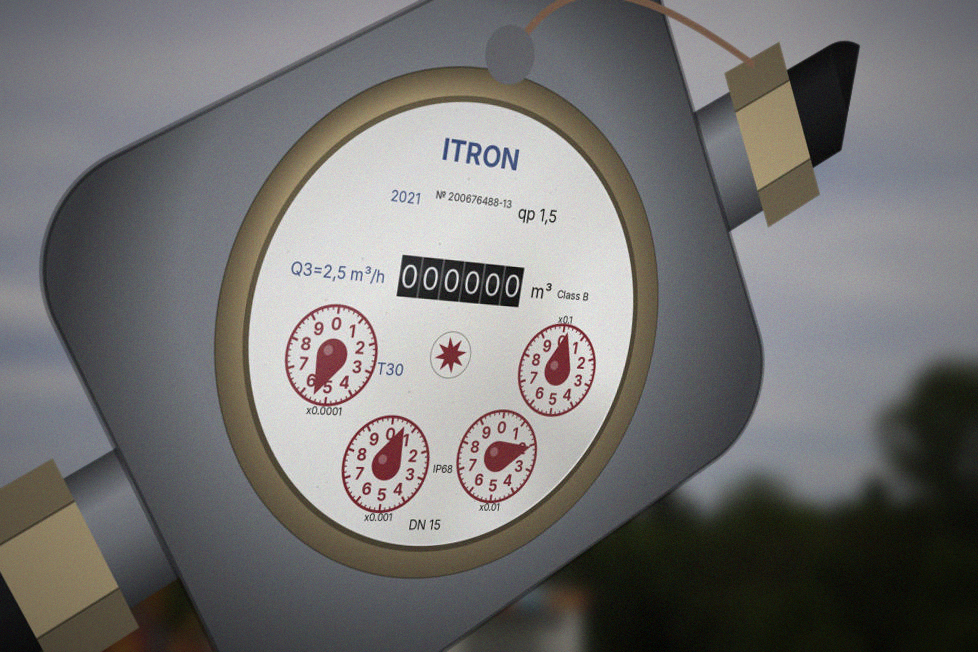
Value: 0.0205 m³
